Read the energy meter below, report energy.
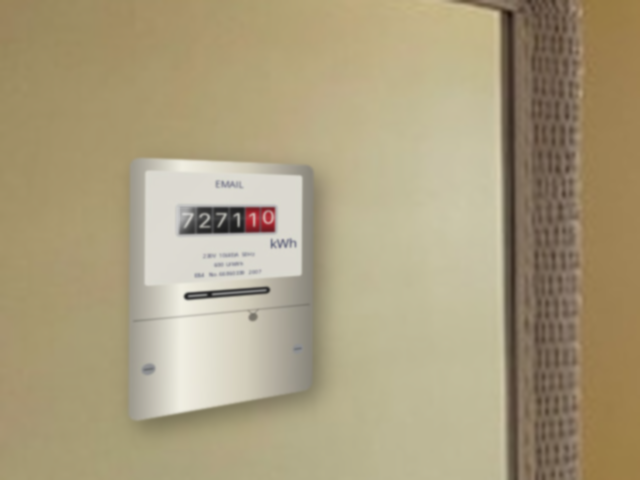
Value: 7271.10 kWh
